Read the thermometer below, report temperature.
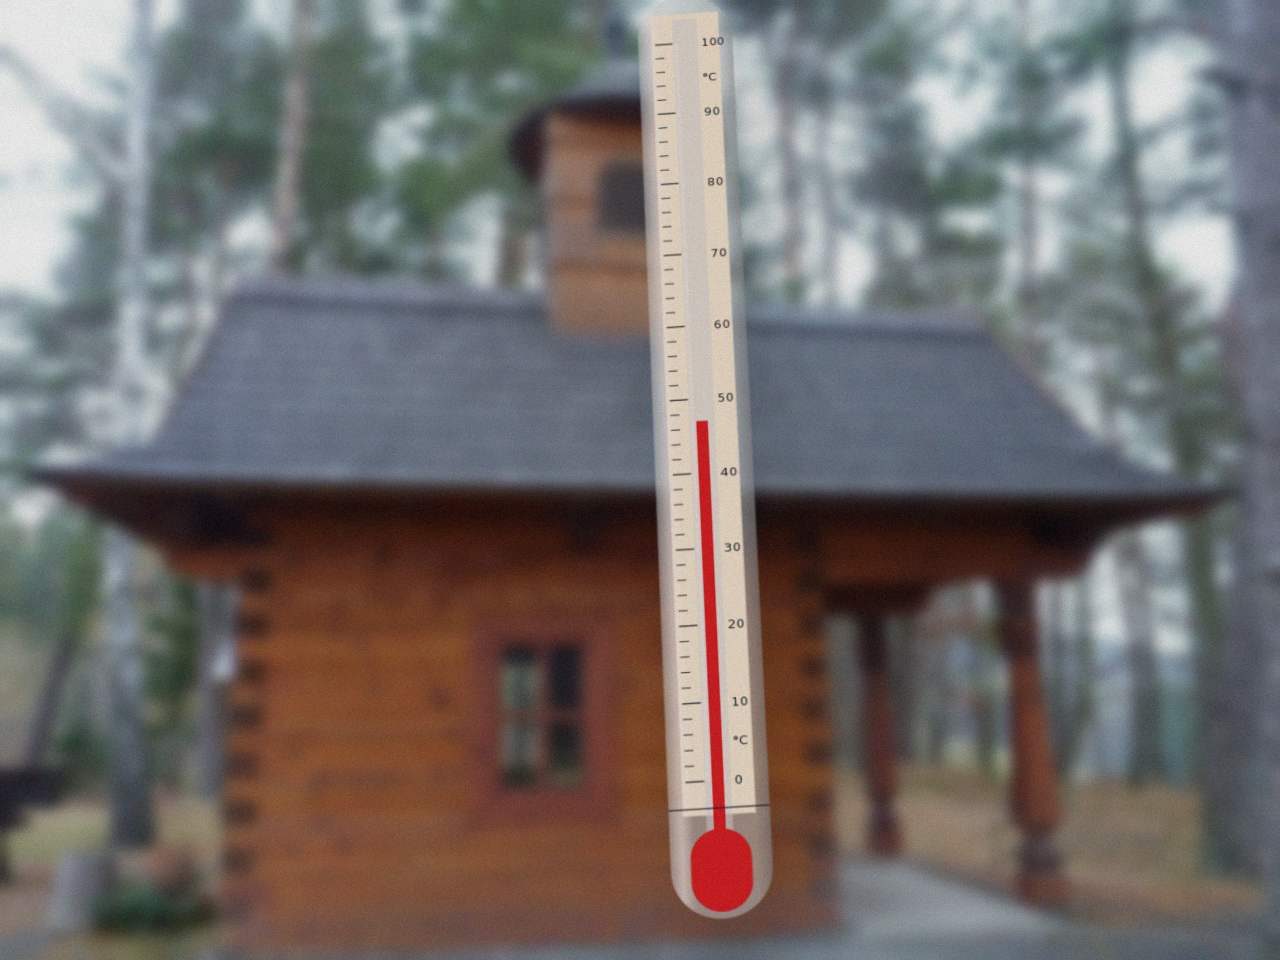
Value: 47 °C
